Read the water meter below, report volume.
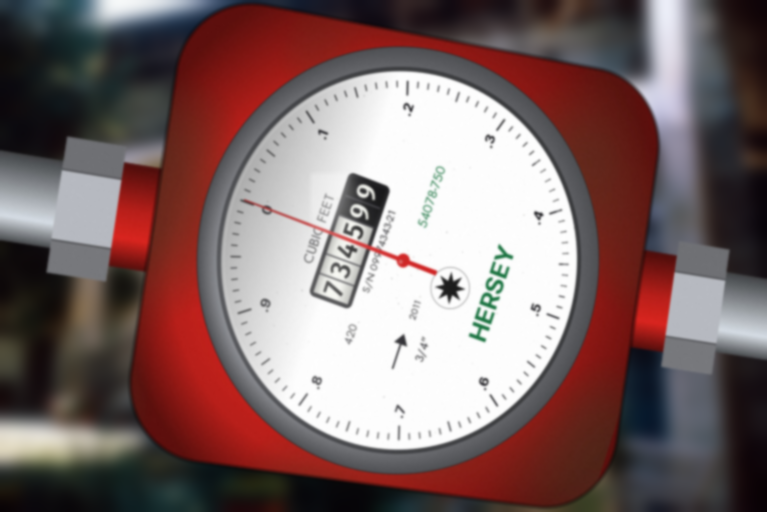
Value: 734599.00 ft³
